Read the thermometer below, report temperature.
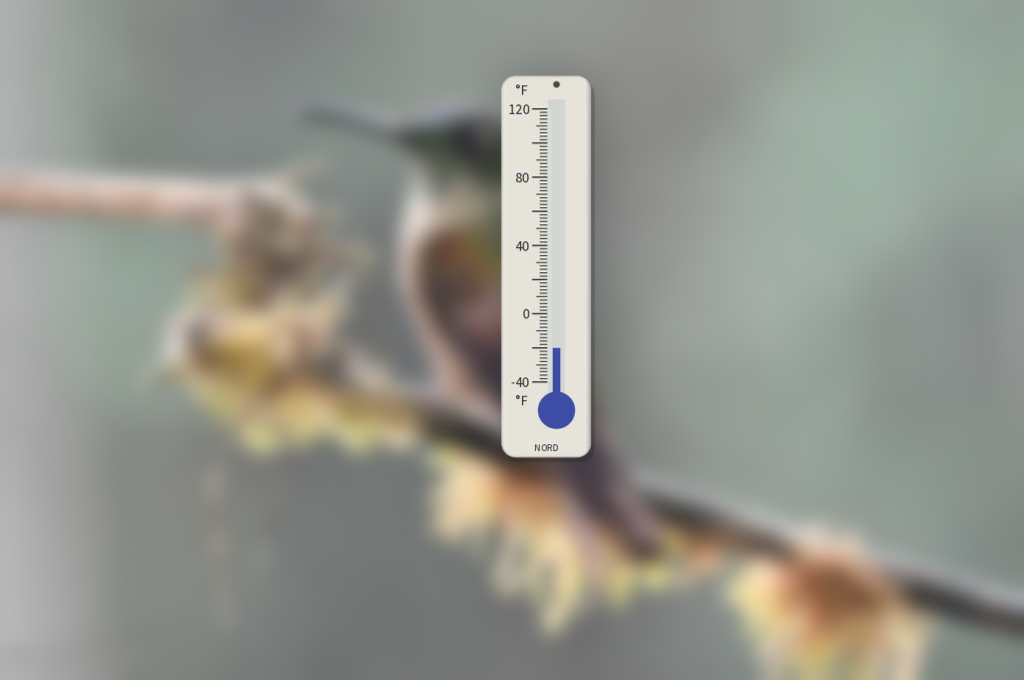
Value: -20 °F
